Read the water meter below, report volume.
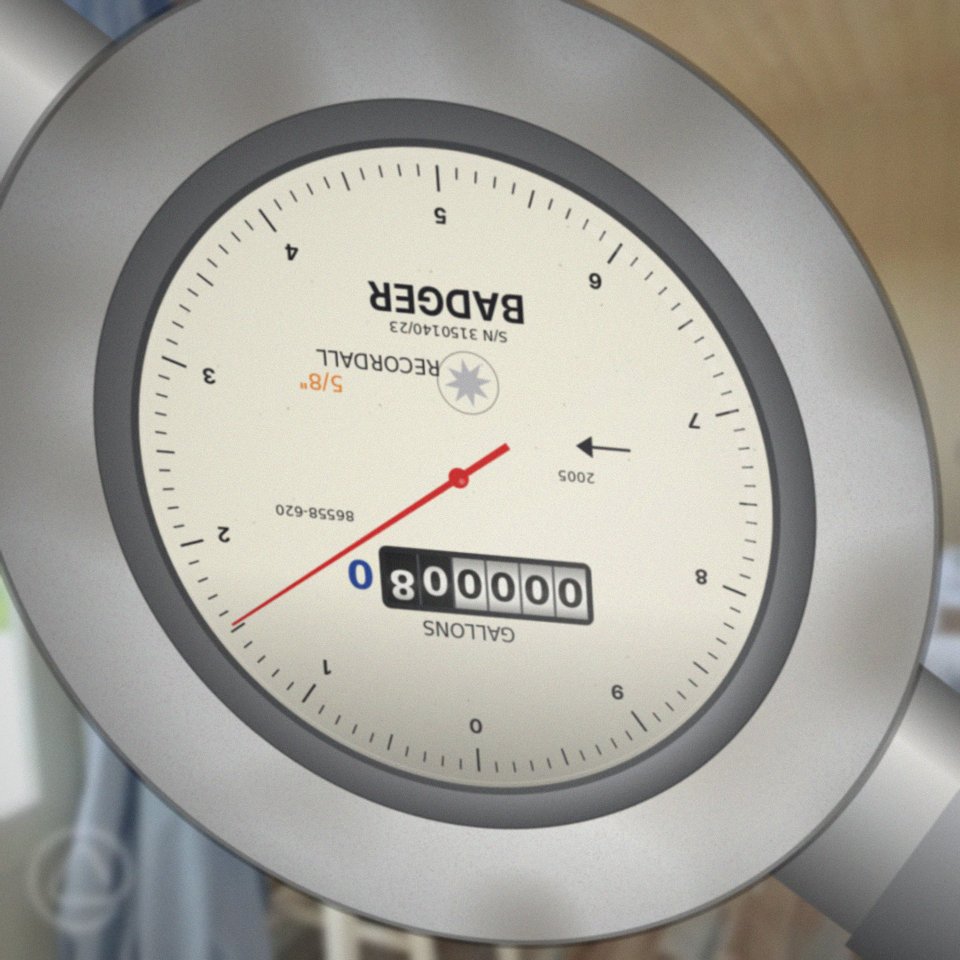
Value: 81.5 gal
